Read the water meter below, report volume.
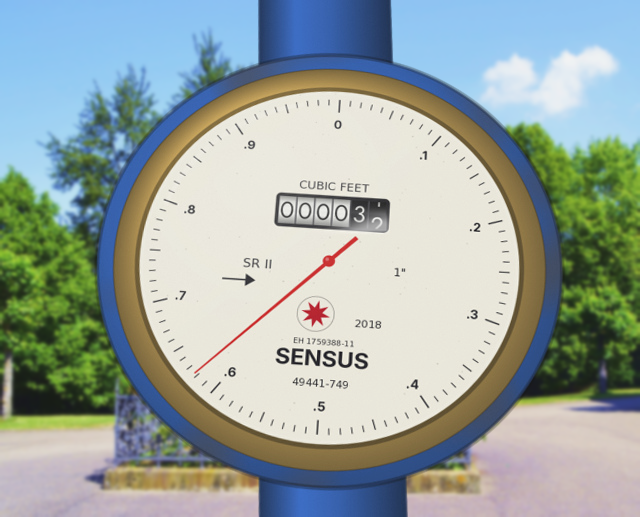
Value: 31.62 ft³
